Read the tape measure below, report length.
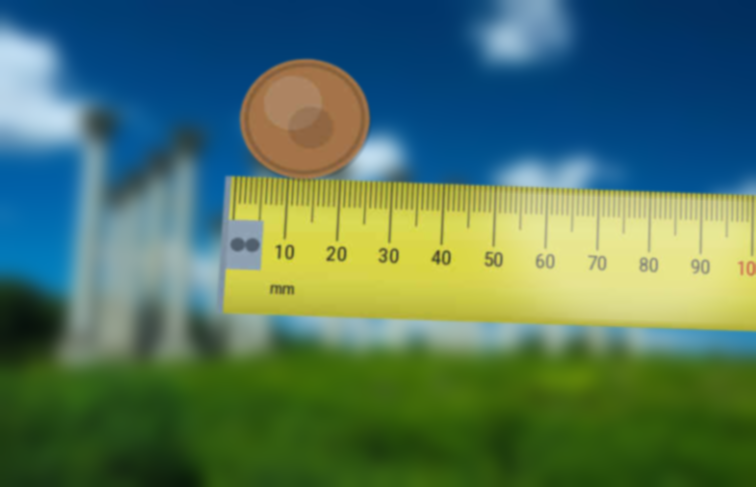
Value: 25 mm
